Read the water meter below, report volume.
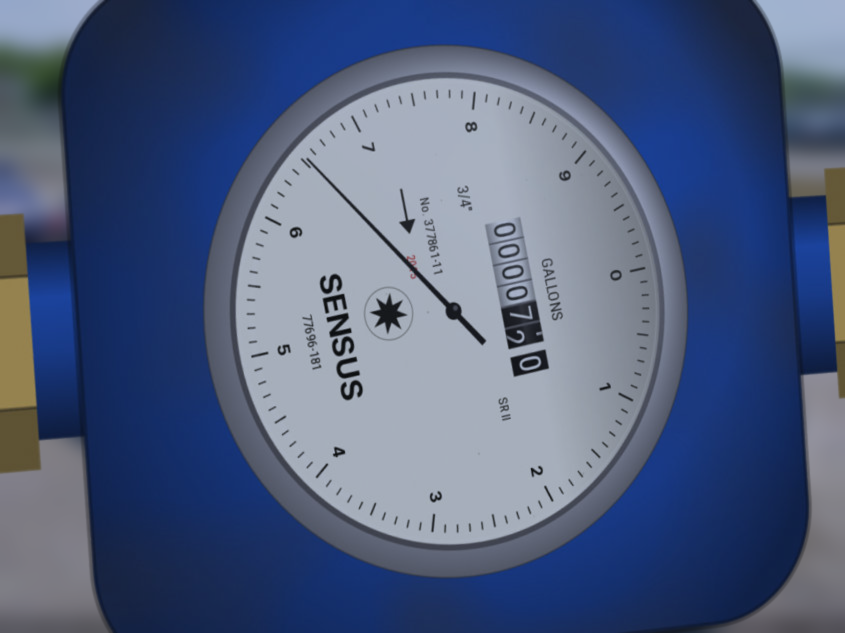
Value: 716.5 gal
